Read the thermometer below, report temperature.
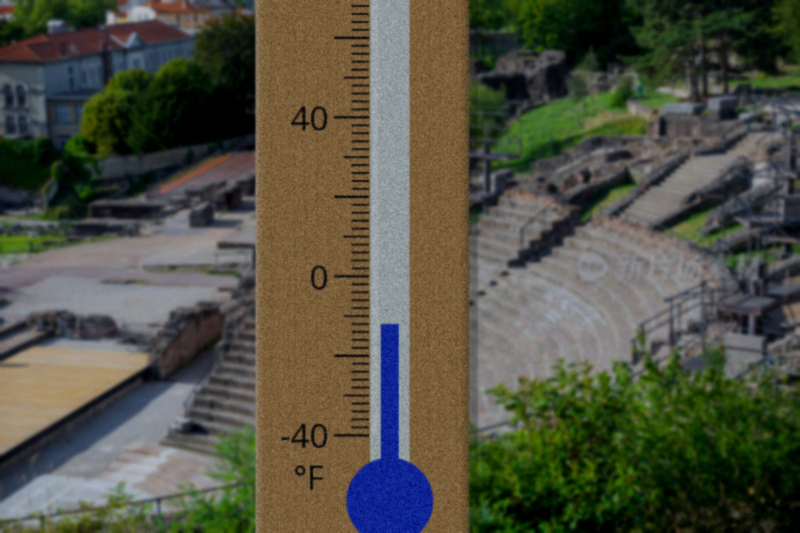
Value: -12 °F
